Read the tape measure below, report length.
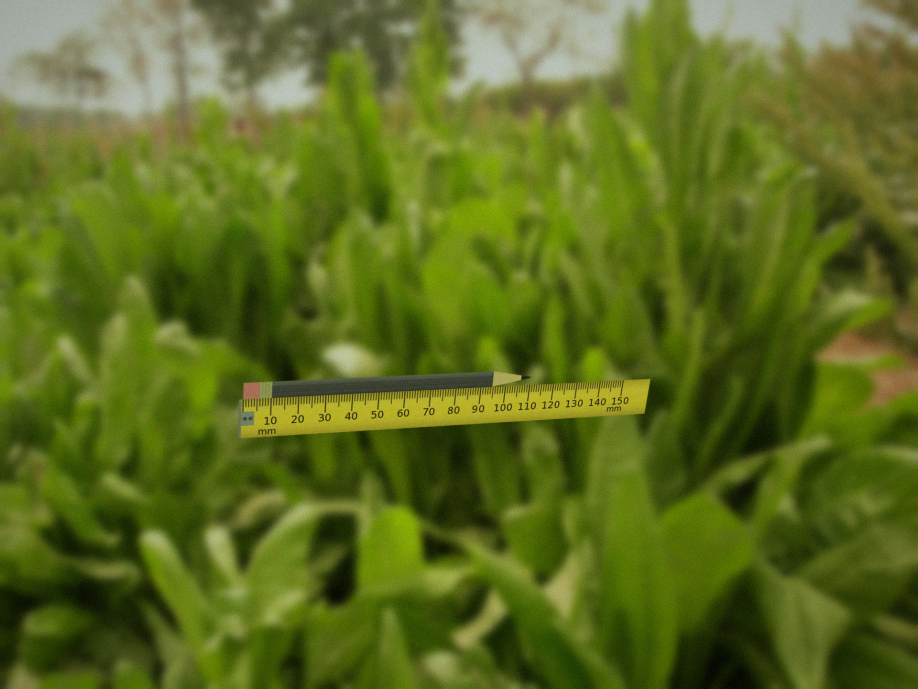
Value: 110 mm
